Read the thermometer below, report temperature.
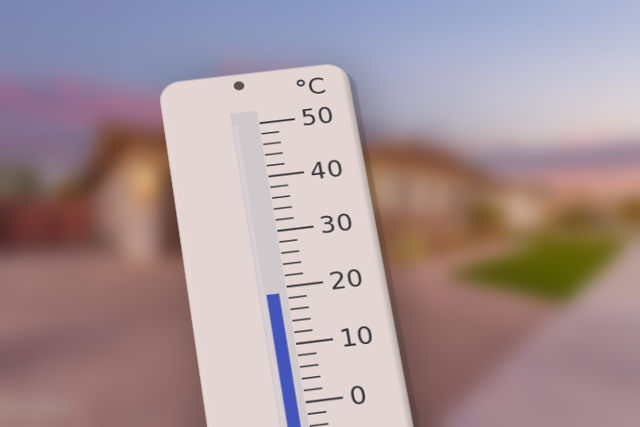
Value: 19 °C
